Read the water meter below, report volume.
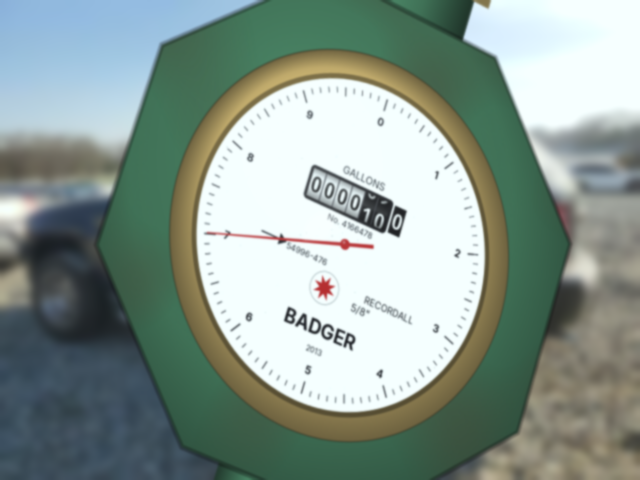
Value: 97.0 gal
